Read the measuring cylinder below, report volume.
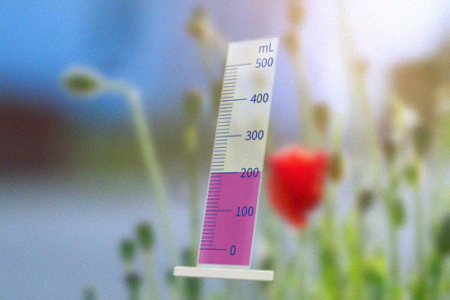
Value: 200 mL
